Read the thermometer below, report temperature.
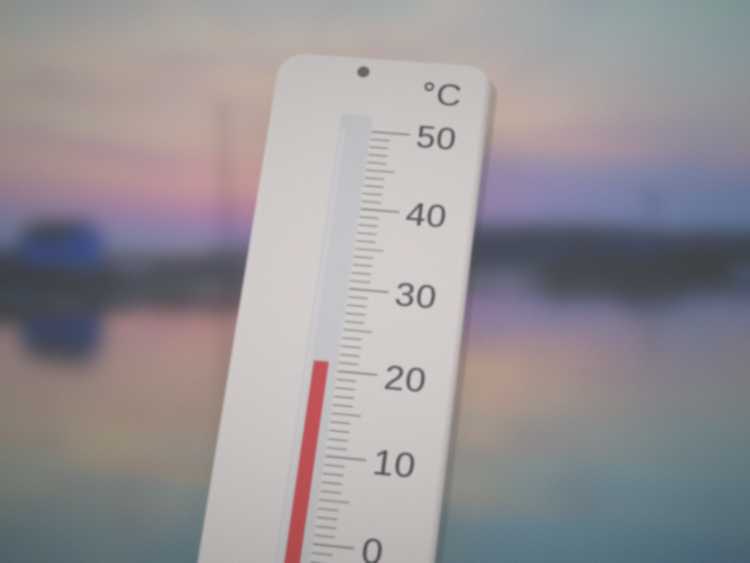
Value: 21 °C
